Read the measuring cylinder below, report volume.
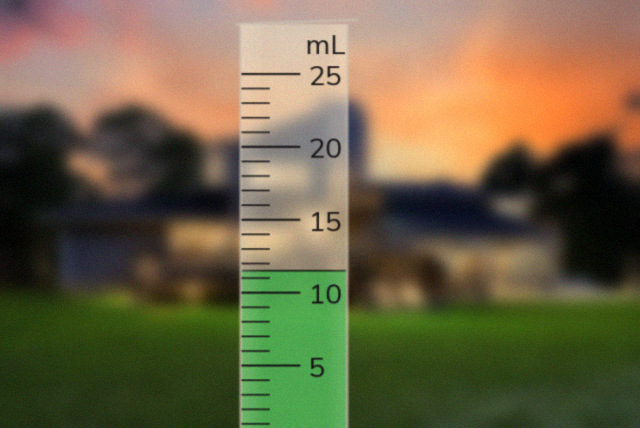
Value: 11.5 mL
